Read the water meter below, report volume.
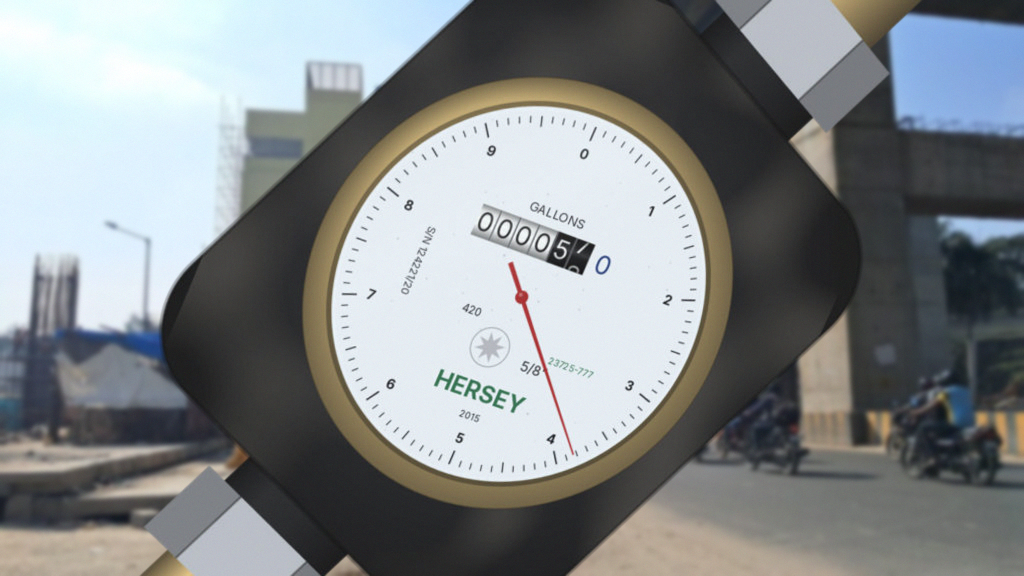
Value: 573.8 gal
